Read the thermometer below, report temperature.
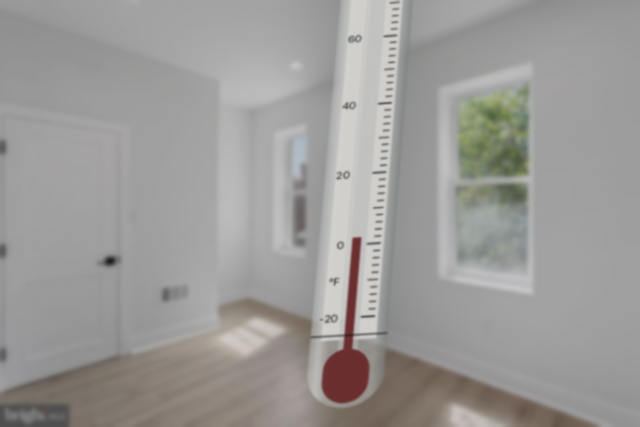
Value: 2 °F
